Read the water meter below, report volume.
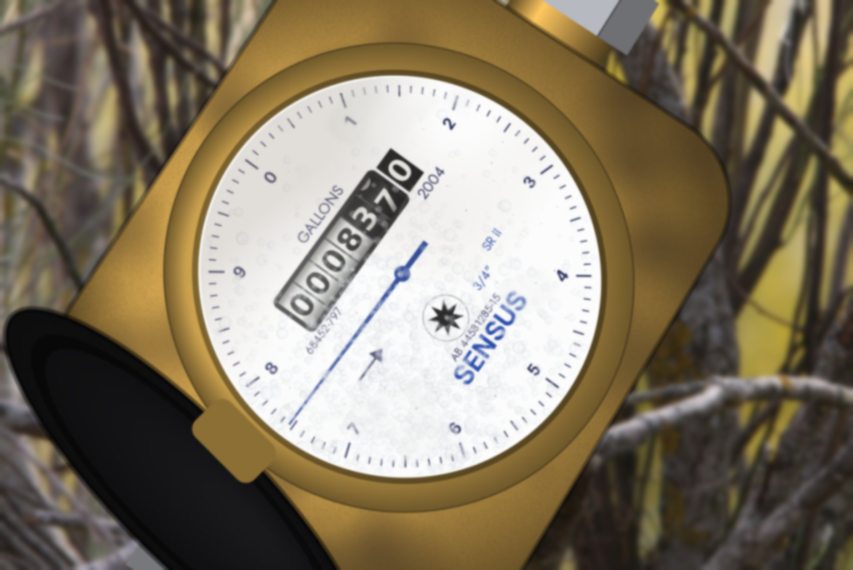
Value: 8367.5 gal
